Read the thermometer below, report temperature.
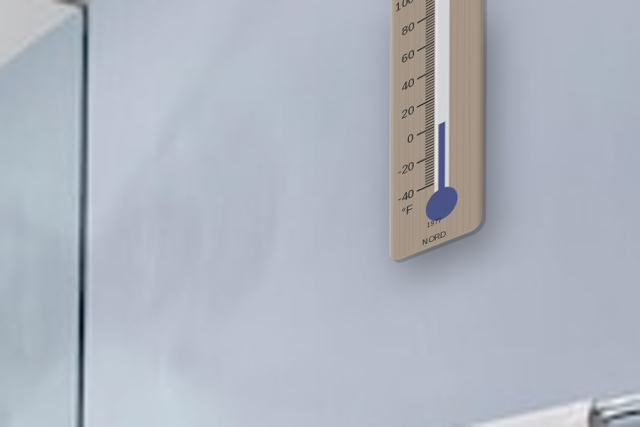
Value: 0 °F
